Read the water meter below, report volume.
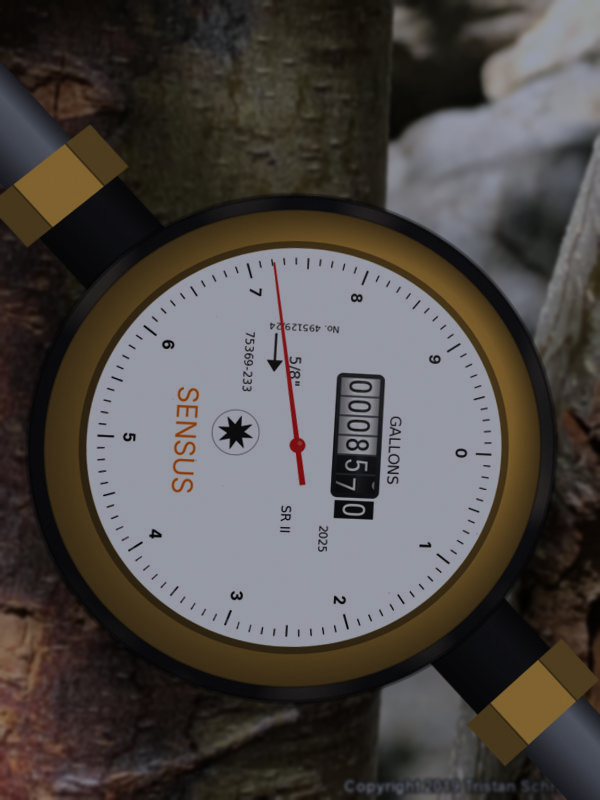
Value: 8567.2 gal
